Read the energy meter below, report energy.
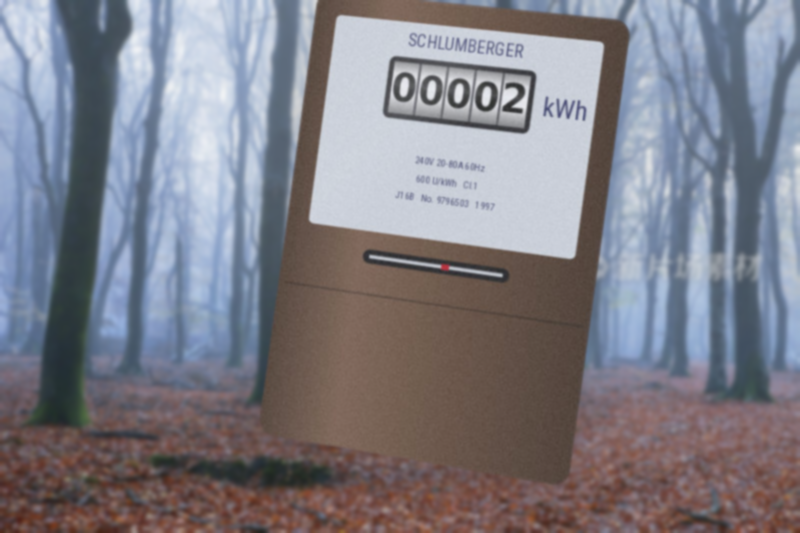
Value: 2 kWh
